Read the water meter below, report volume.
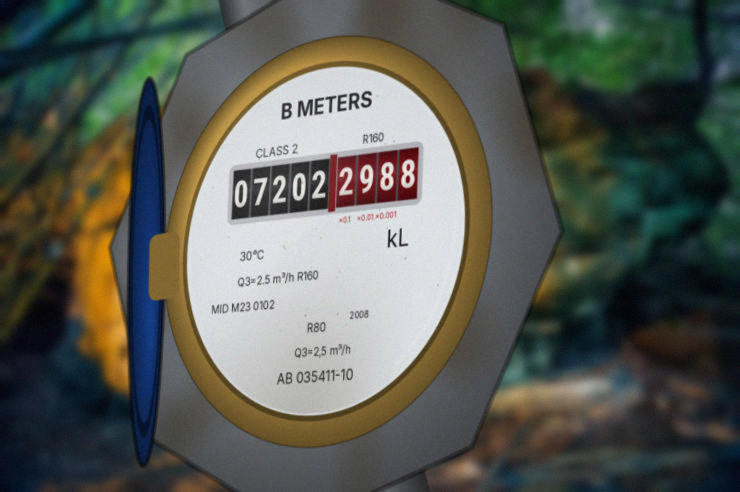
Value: 7202.2988 kL
